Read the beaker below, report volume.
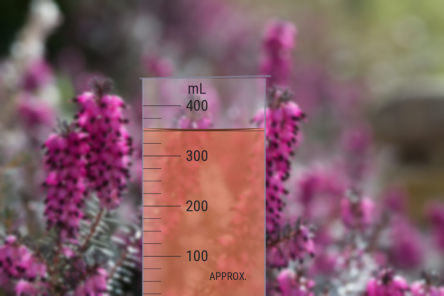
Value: 350 mL
